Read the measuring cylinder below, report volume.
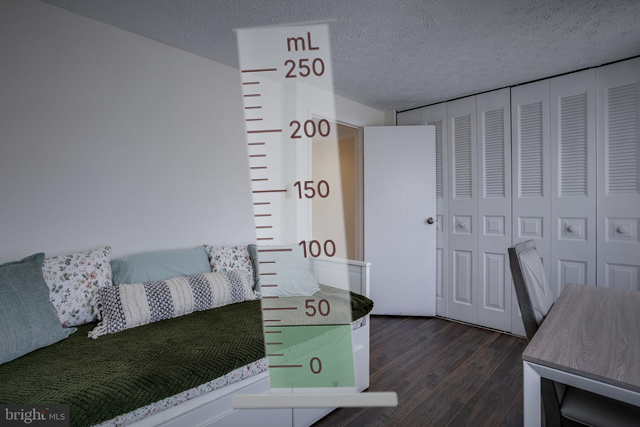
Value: 35 mL
